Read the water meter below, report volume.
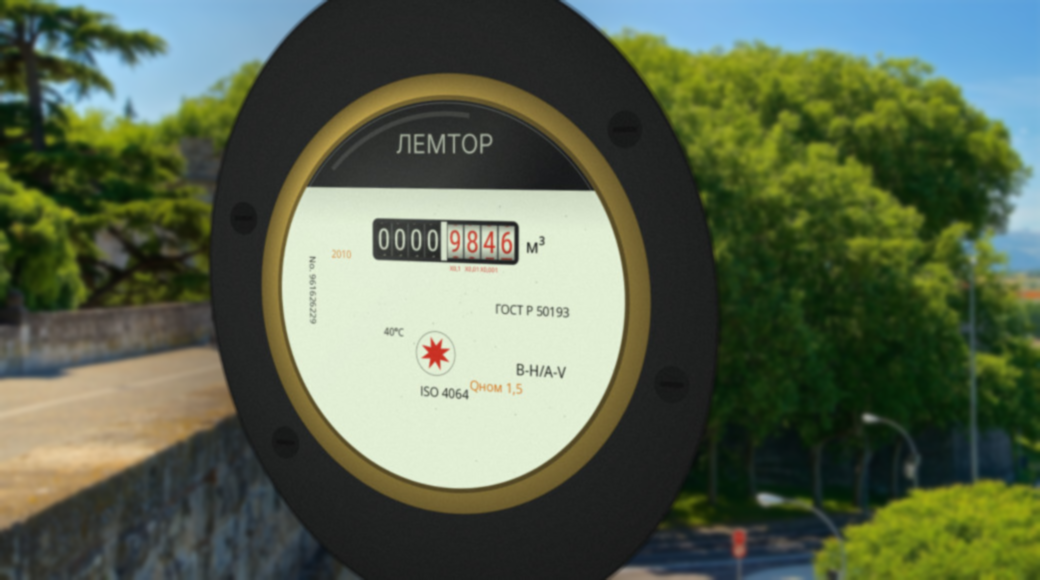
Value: 0.9846 m³
